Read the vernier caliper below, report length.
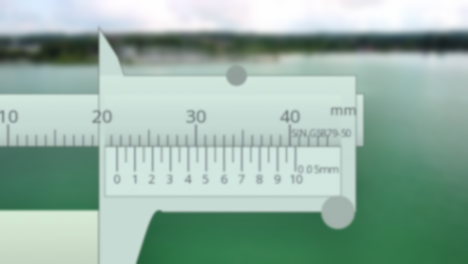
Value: 21.6 mm
